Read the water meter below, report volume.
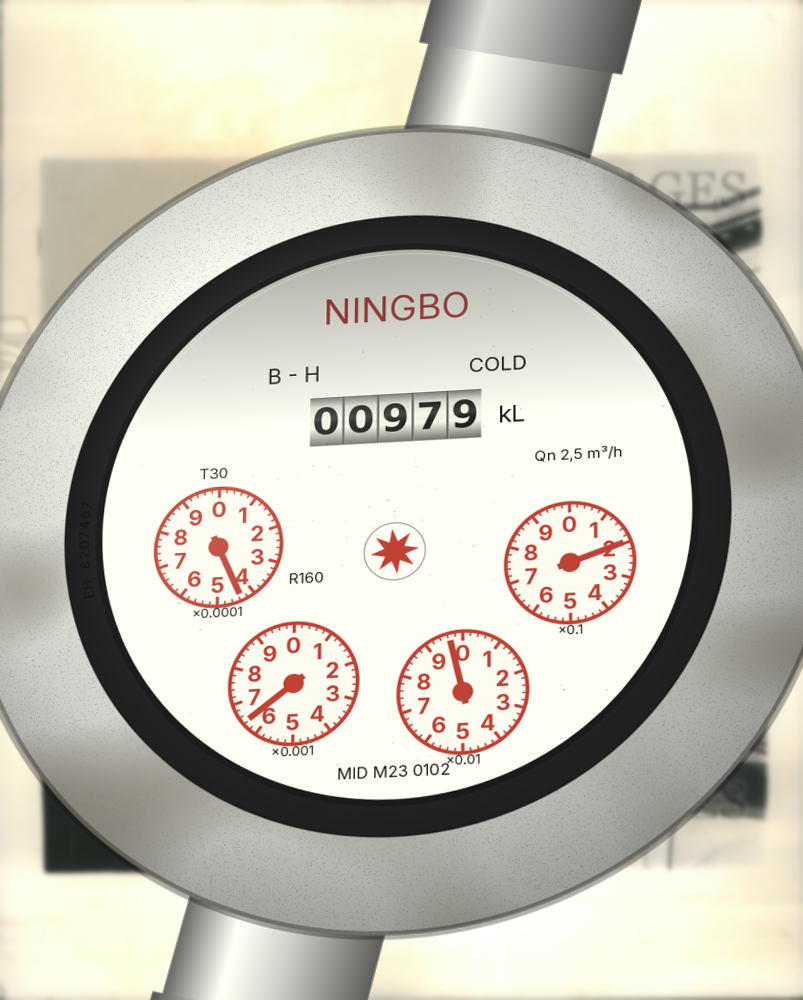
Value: 979.1964 kL
